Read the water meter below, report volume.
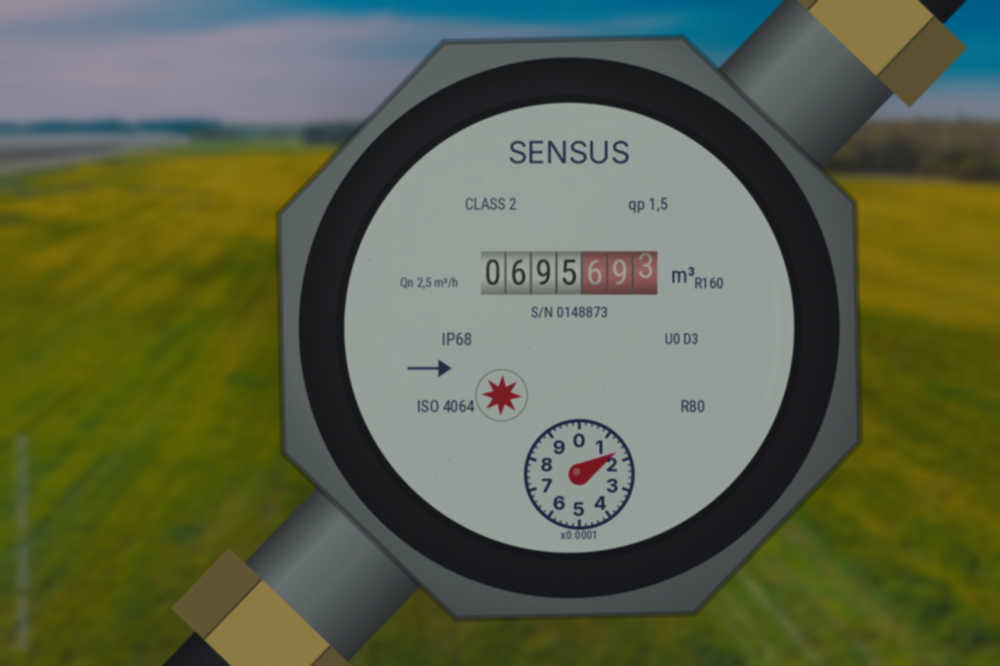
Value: 695.6931 m³
